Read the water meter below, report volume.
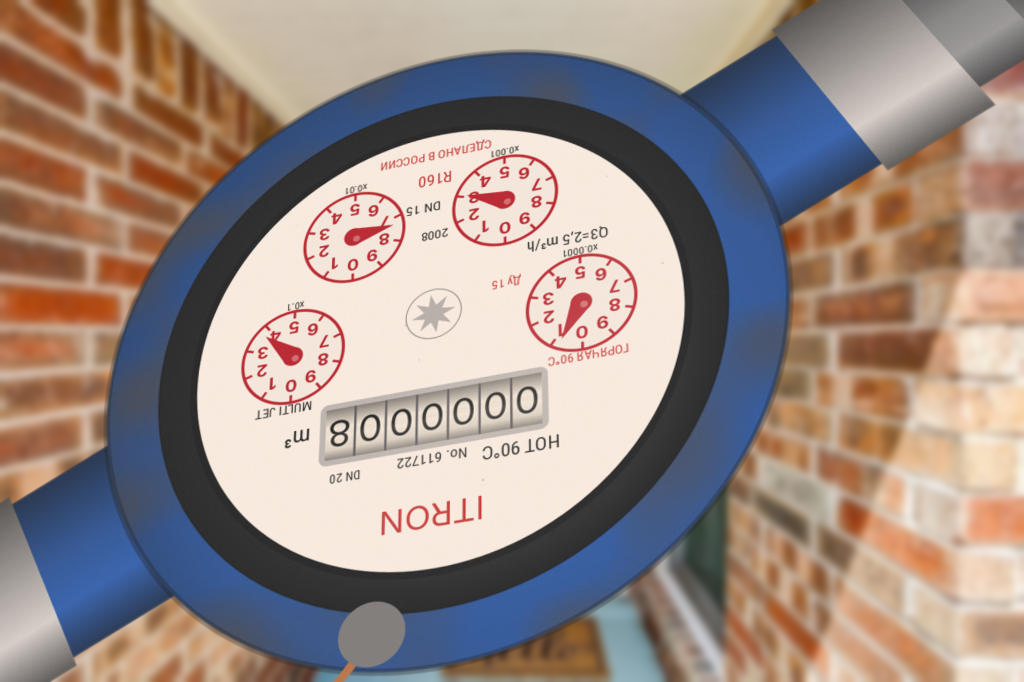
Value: 8.3730 m³
